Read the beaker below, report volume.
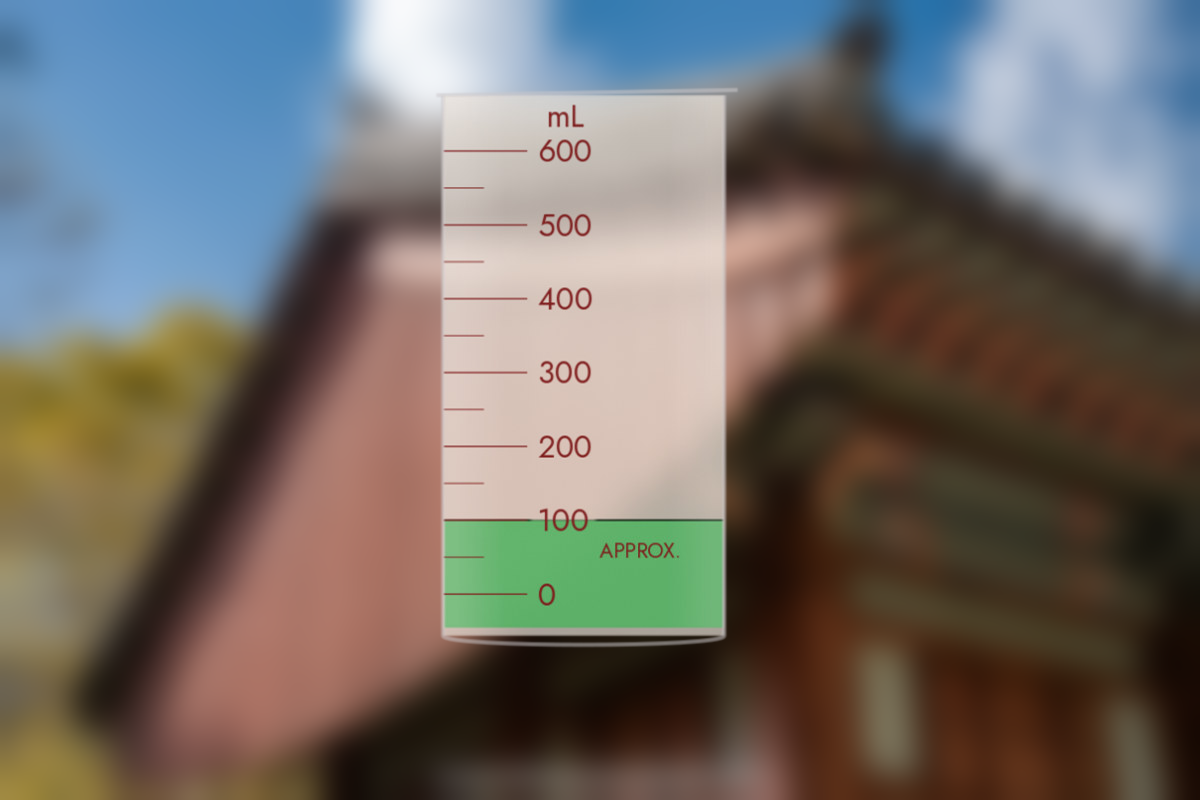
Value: 100 mL
